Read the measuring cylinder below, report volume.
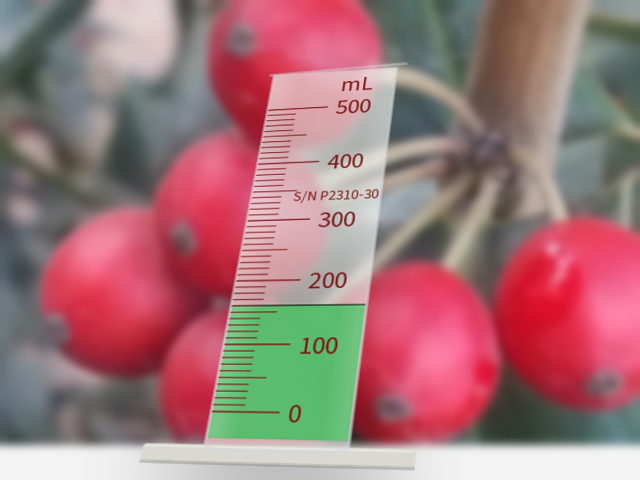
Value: 160 mL
